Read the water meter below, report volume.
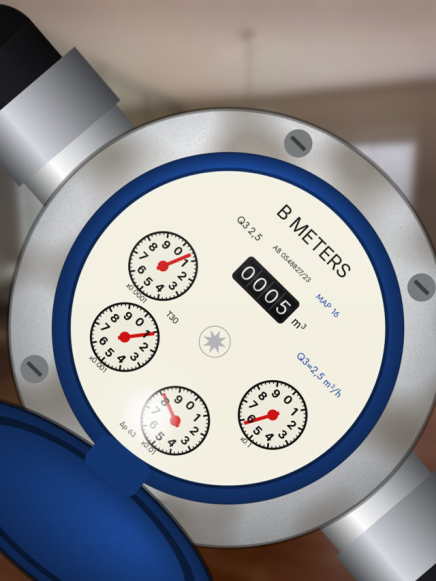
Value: 5.5810 m³
